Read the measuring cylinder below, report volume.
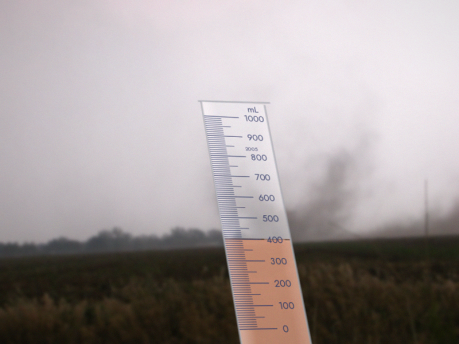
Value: 400 mL
